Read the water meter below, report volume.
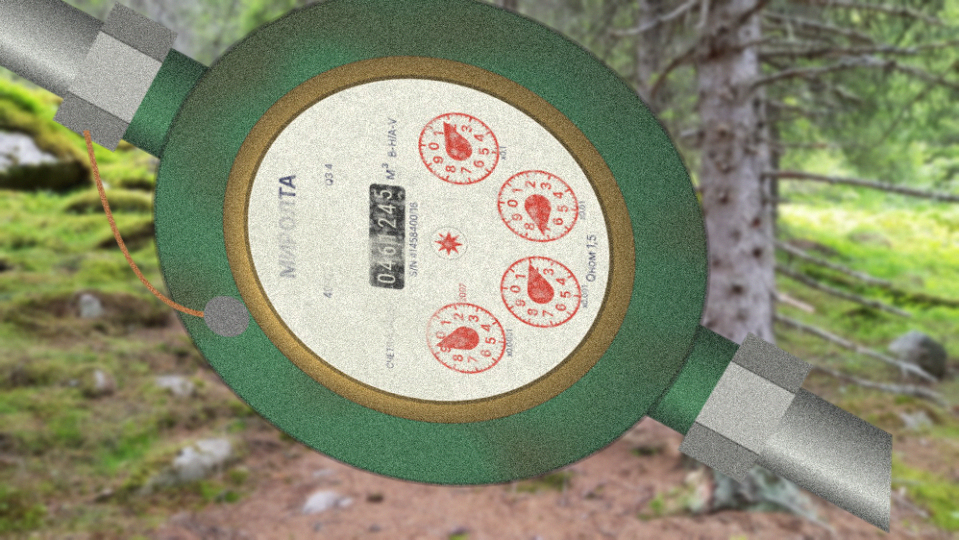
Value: 461245.1719 m³
